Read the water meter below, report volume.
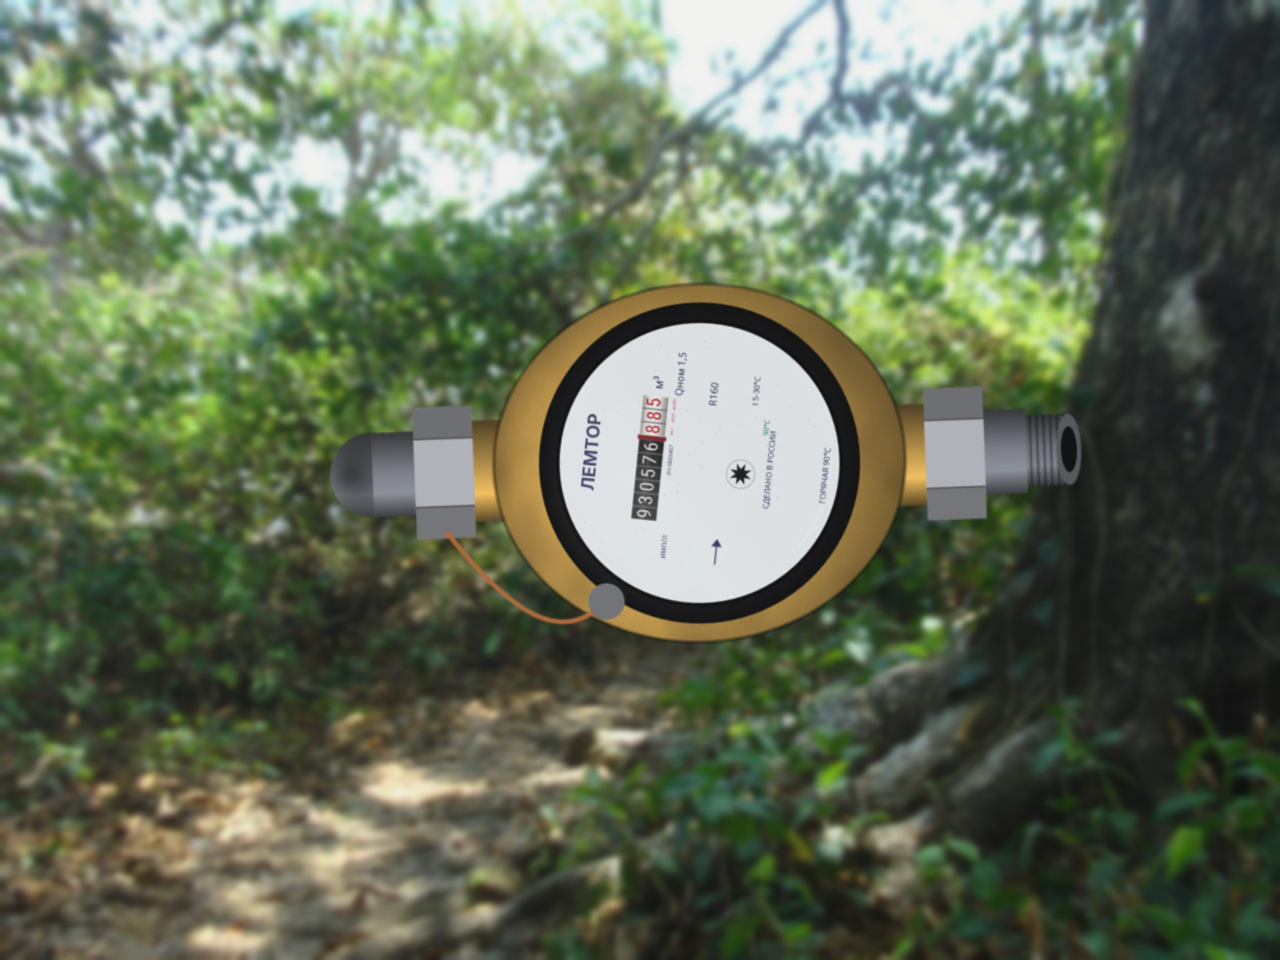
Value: 930576.885 m³
